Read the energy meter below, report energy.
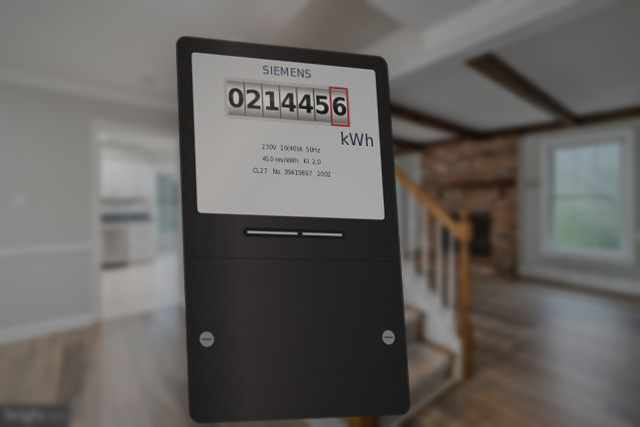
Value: 21445.6 kWh
